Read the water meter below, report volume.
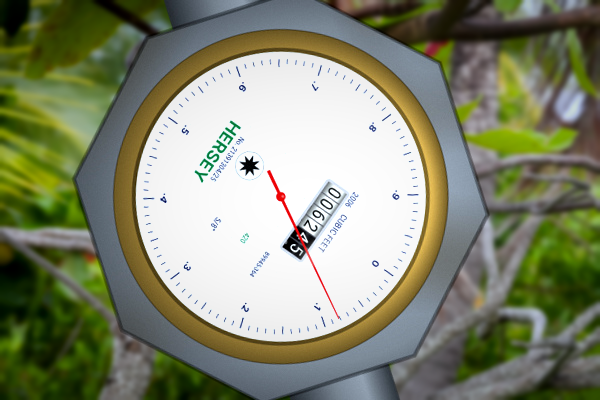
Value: 6245.08 ft³
